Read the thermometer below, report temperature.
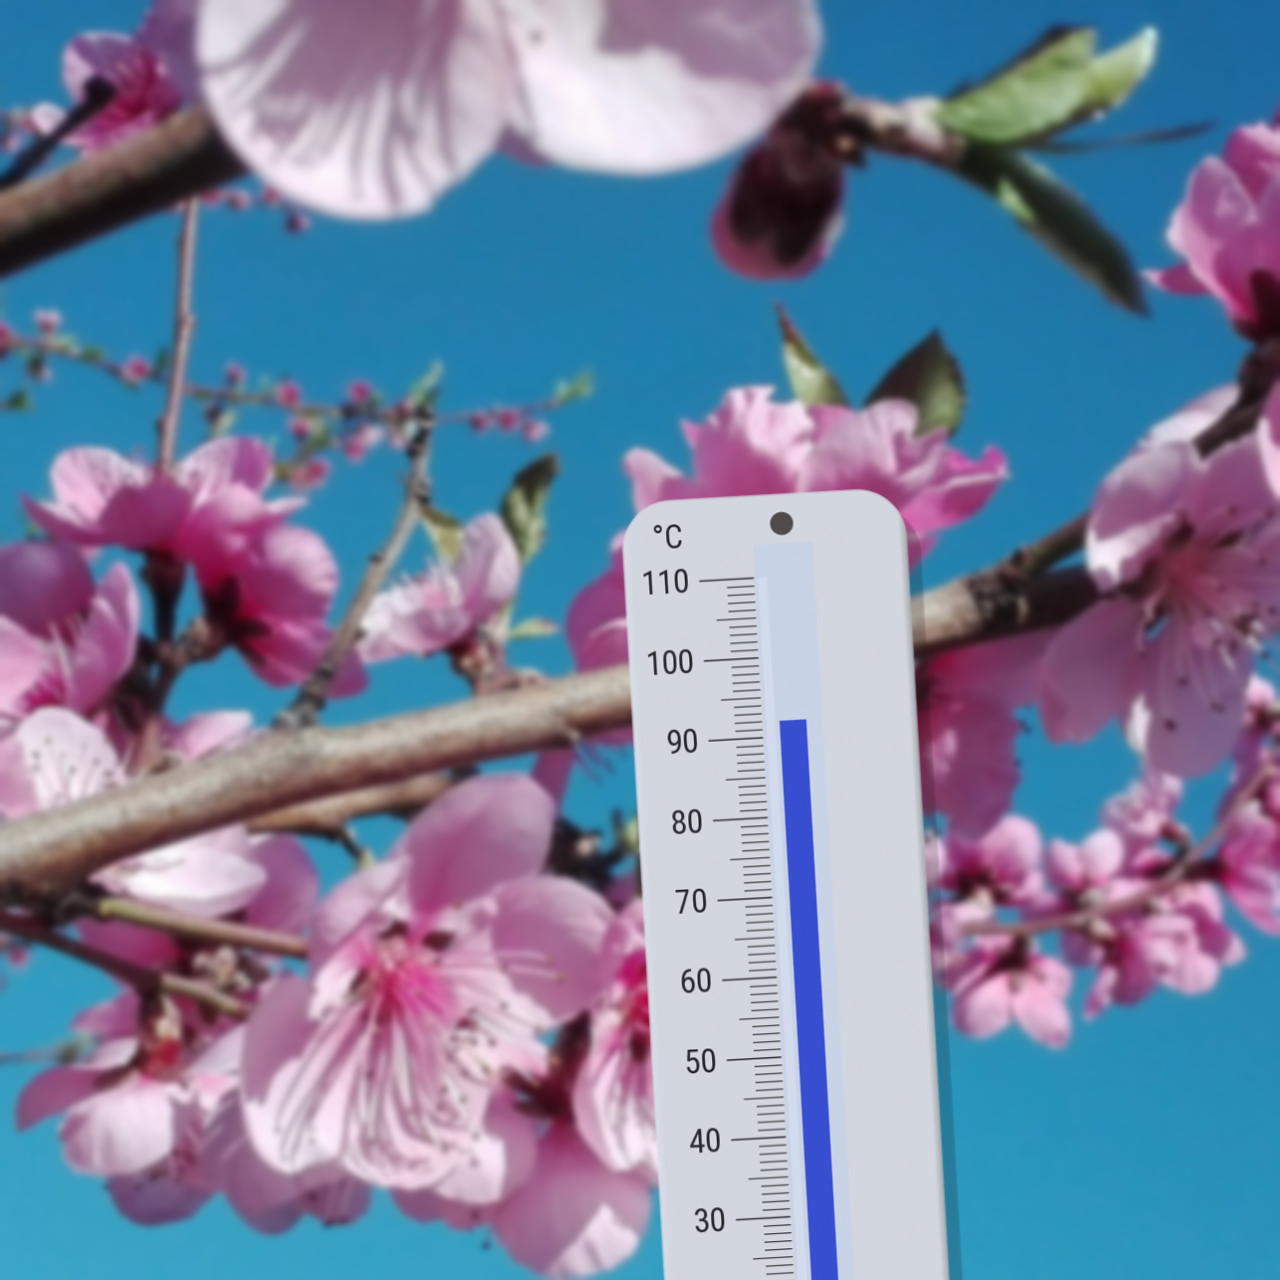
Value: 92 °C
